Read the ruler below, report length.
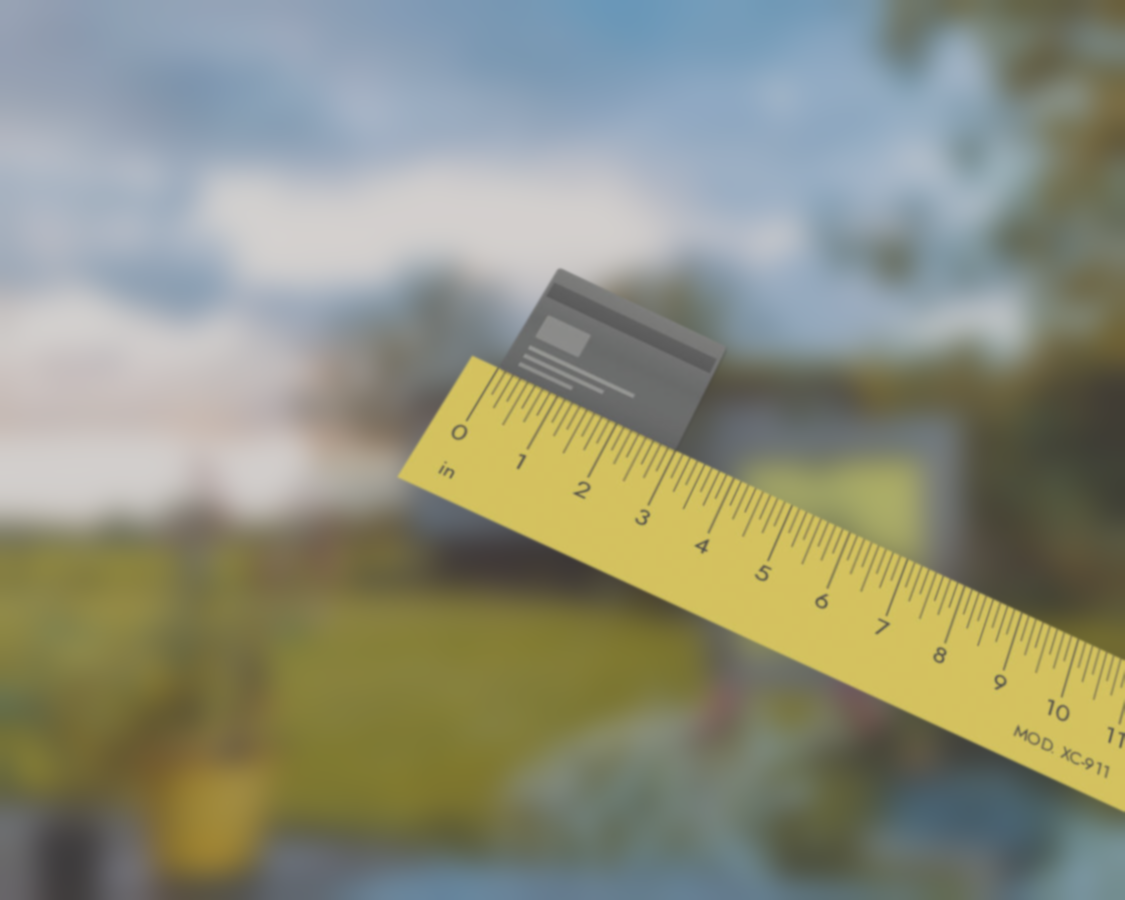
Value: 3 in
